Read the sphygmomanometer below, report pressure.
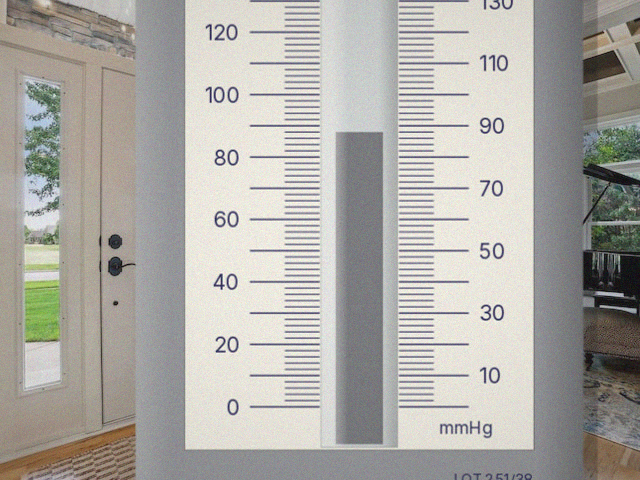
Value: 88 mmHg
